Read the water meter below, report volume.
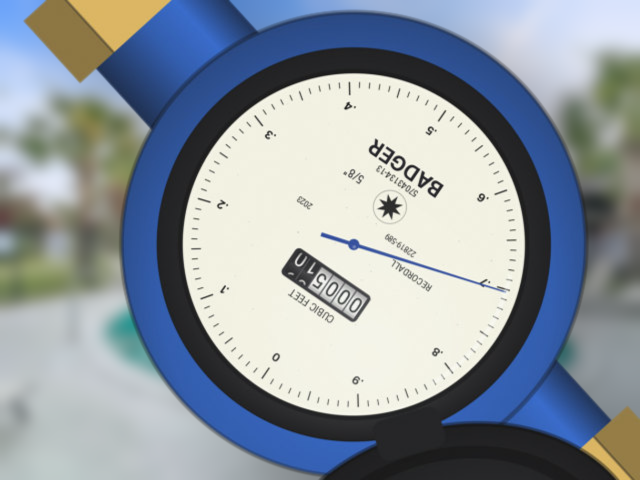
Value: 509.70 ft³
